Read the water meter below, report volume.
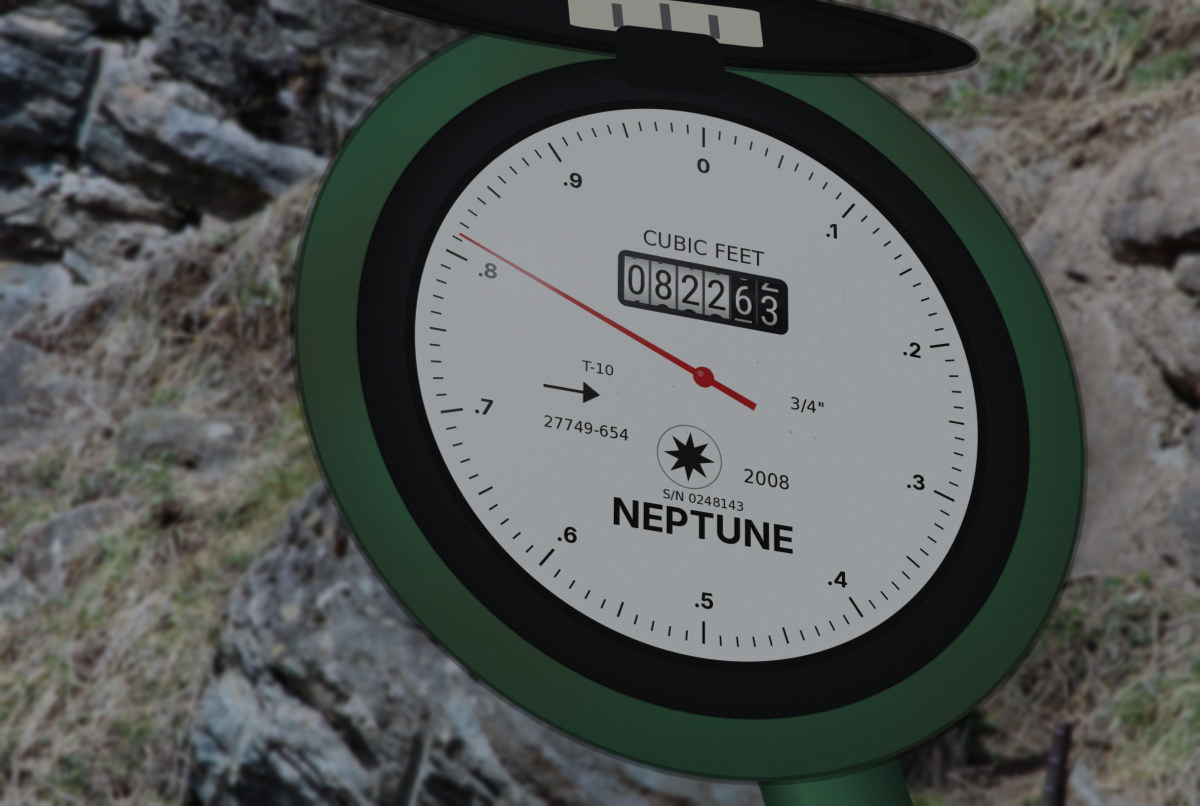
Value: 82262.81 ft³
